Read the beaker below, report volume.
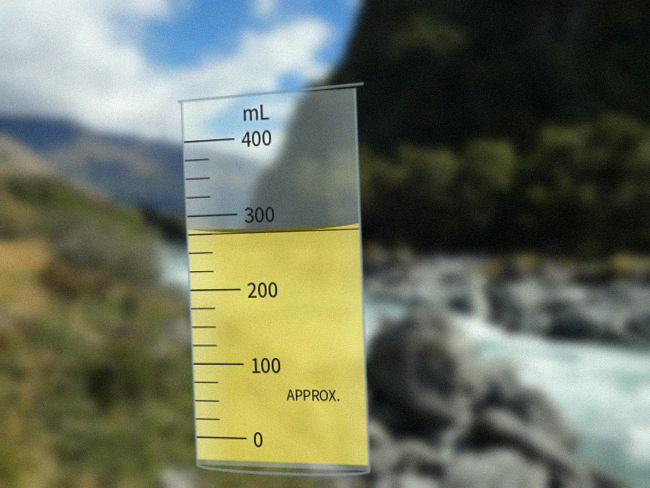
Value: 275 mL
